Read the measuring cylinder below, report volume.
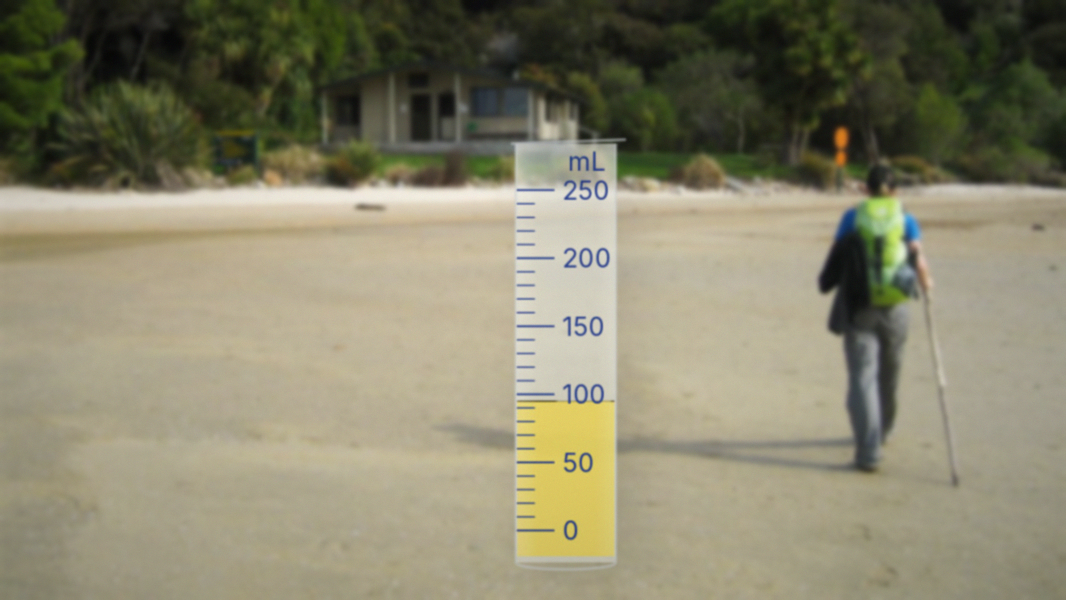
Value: 95 mL
